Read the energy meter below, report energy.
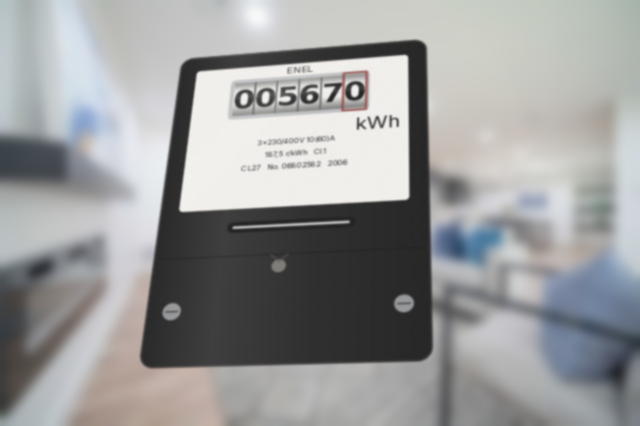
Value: 567.0 kWh
